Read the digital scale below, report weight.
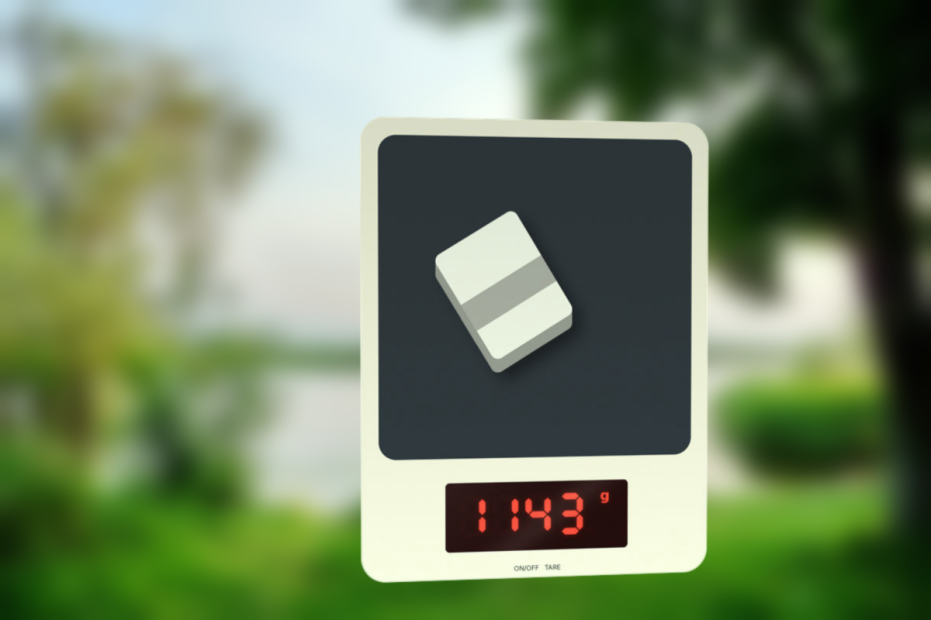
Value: 1143 g
